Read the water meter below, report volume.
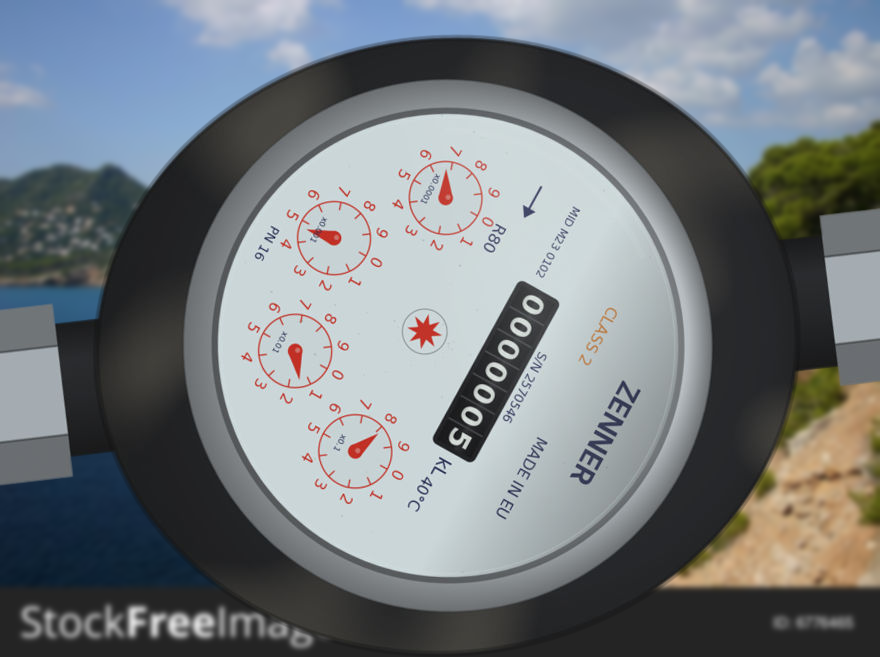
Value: 5.8146 kL
